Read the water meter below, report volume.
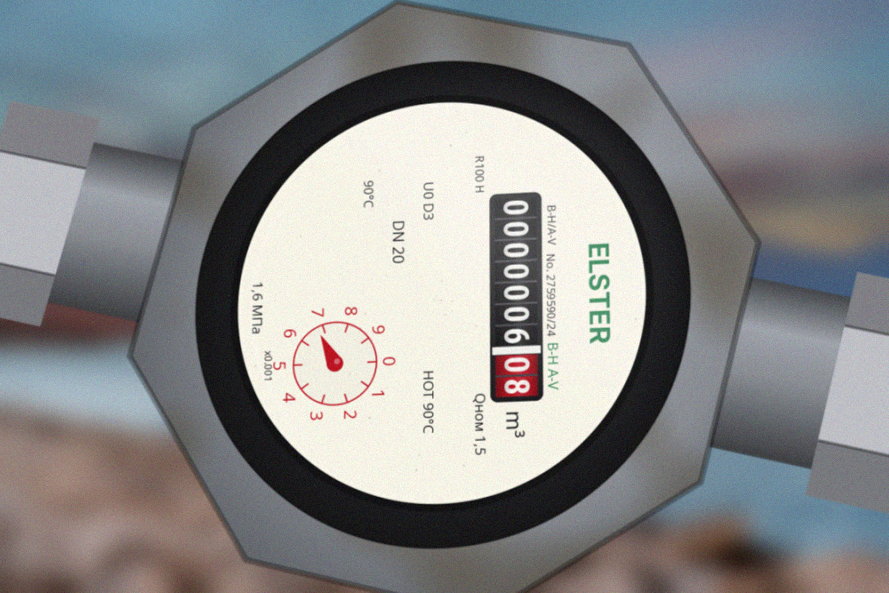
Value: 6.086 m³
